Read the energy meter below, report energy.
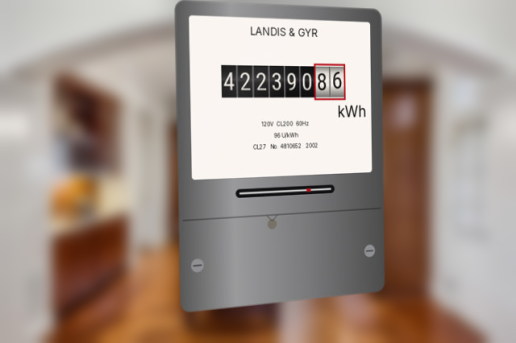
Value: 422390.86 kWh
